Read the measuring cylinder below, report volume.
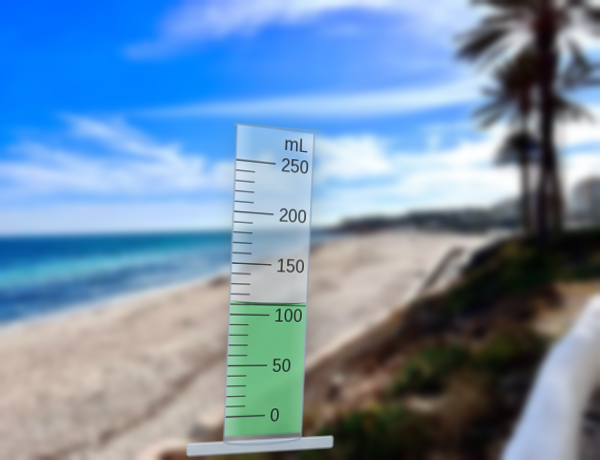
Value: 110 mL
